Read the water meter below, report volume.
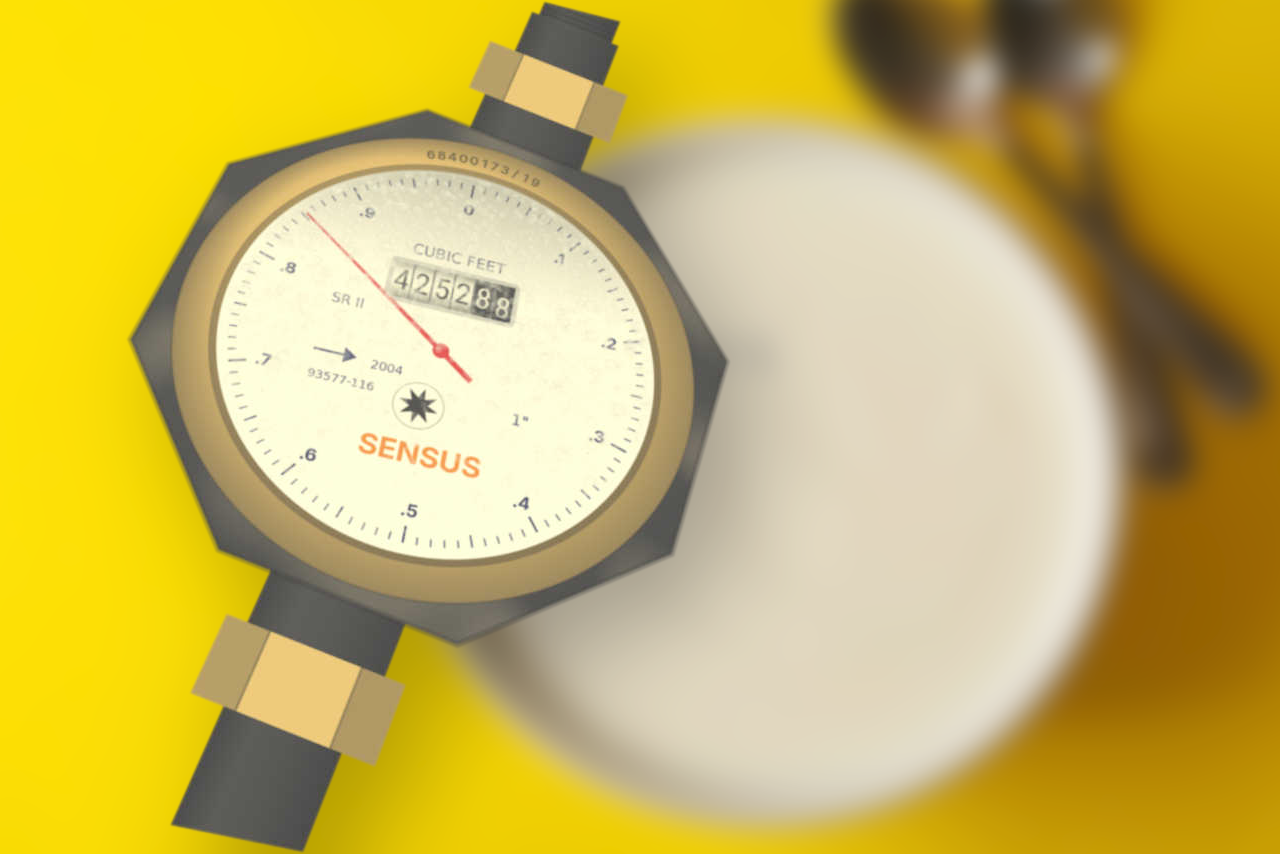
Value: 425287.85 ft³
